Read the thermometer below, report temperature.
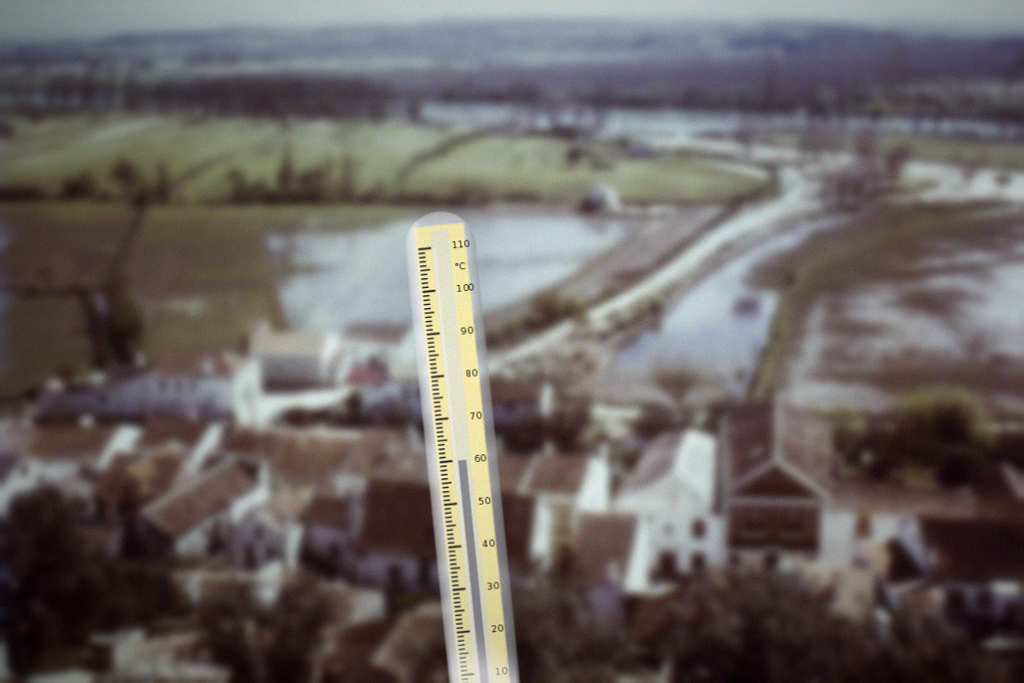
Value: 60 °C
